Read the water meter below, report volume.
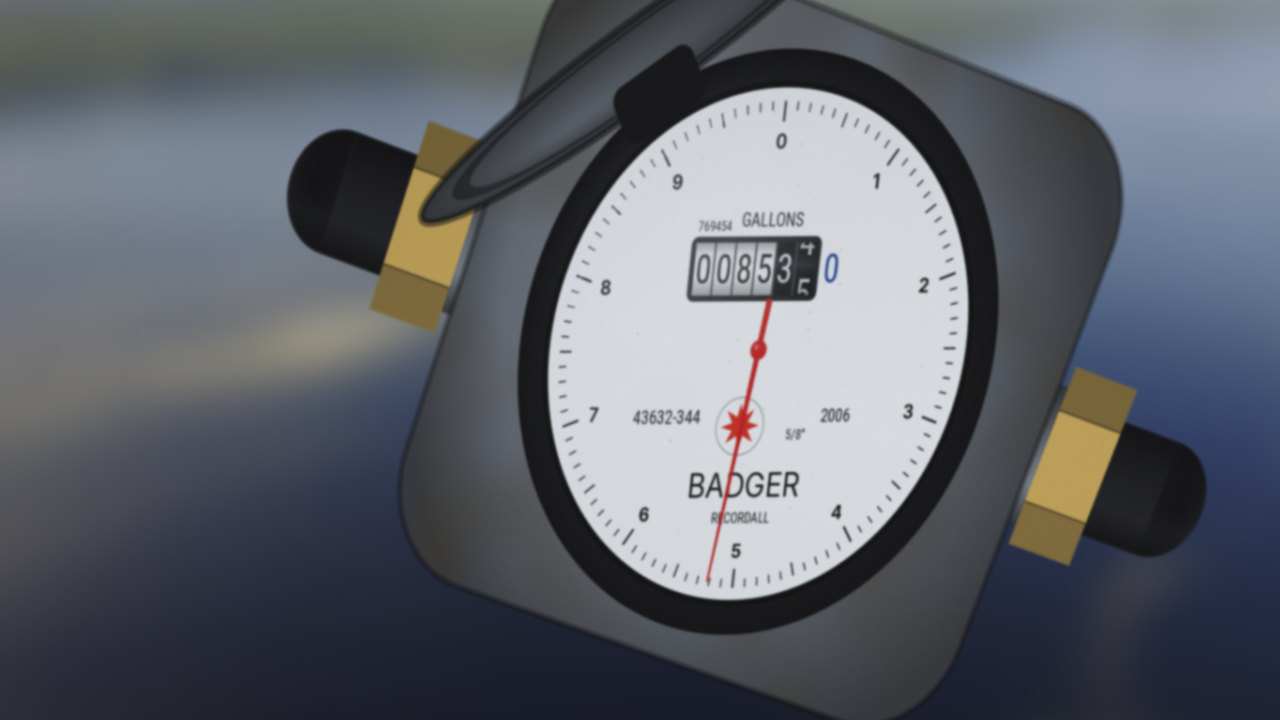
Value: 85345.2 gal
